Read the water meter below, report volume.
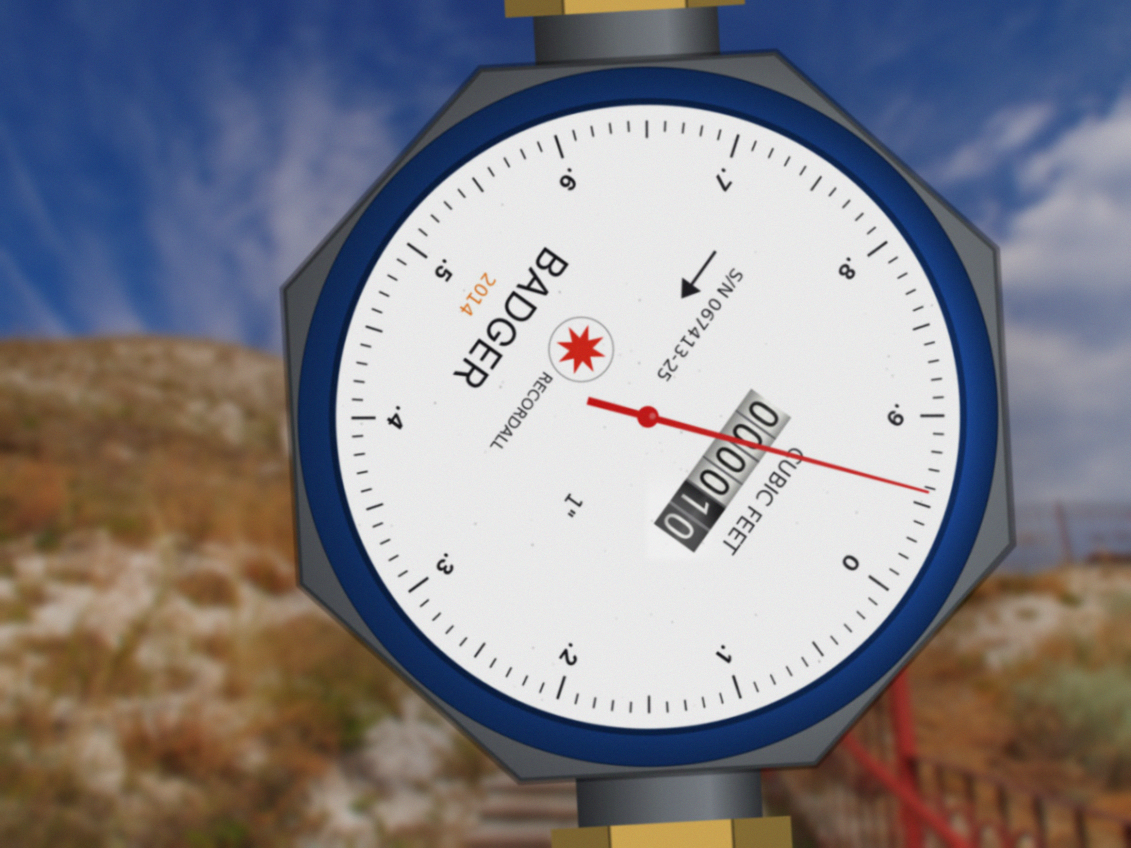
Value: 9.94 ft³
